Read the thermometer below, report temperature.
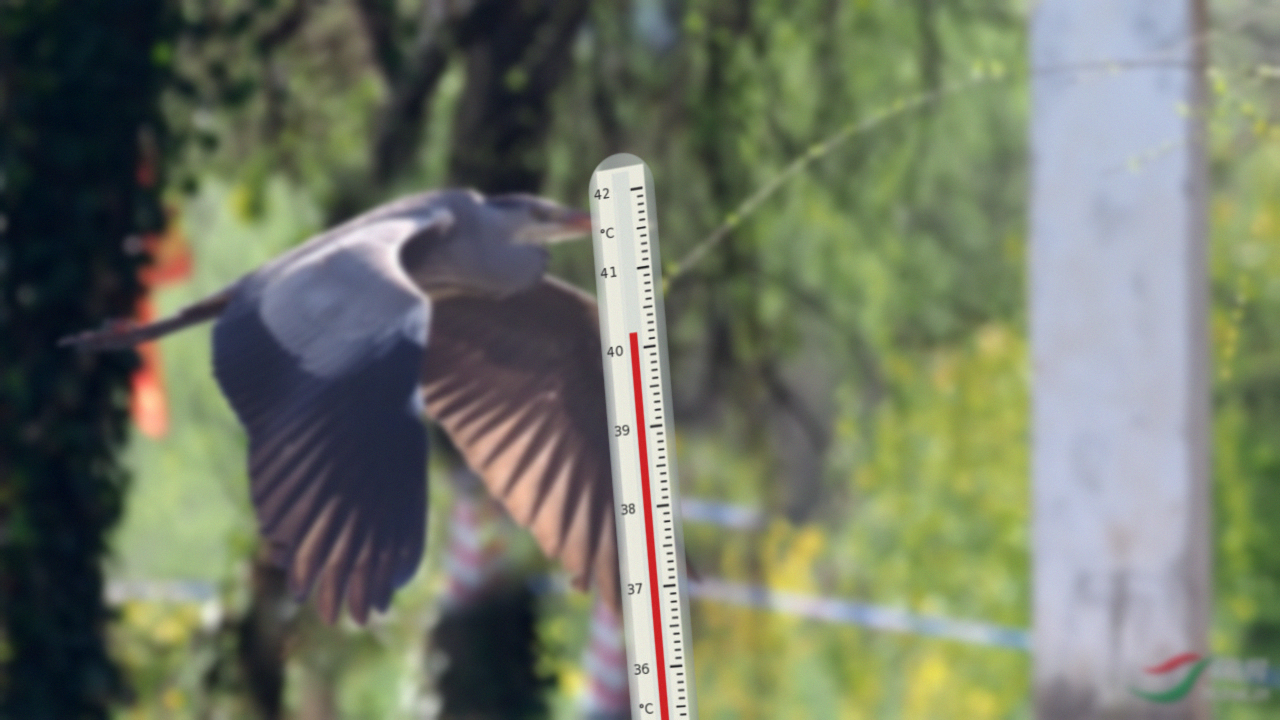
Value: 40.2 °C
